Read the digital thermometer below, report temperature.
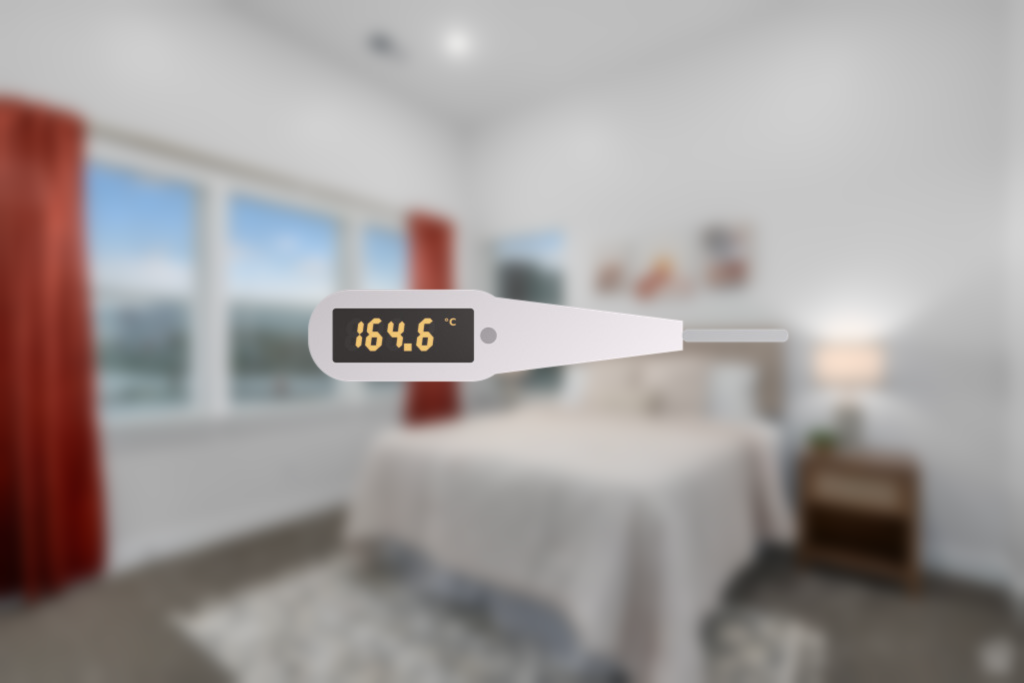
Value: 164.6 °C
